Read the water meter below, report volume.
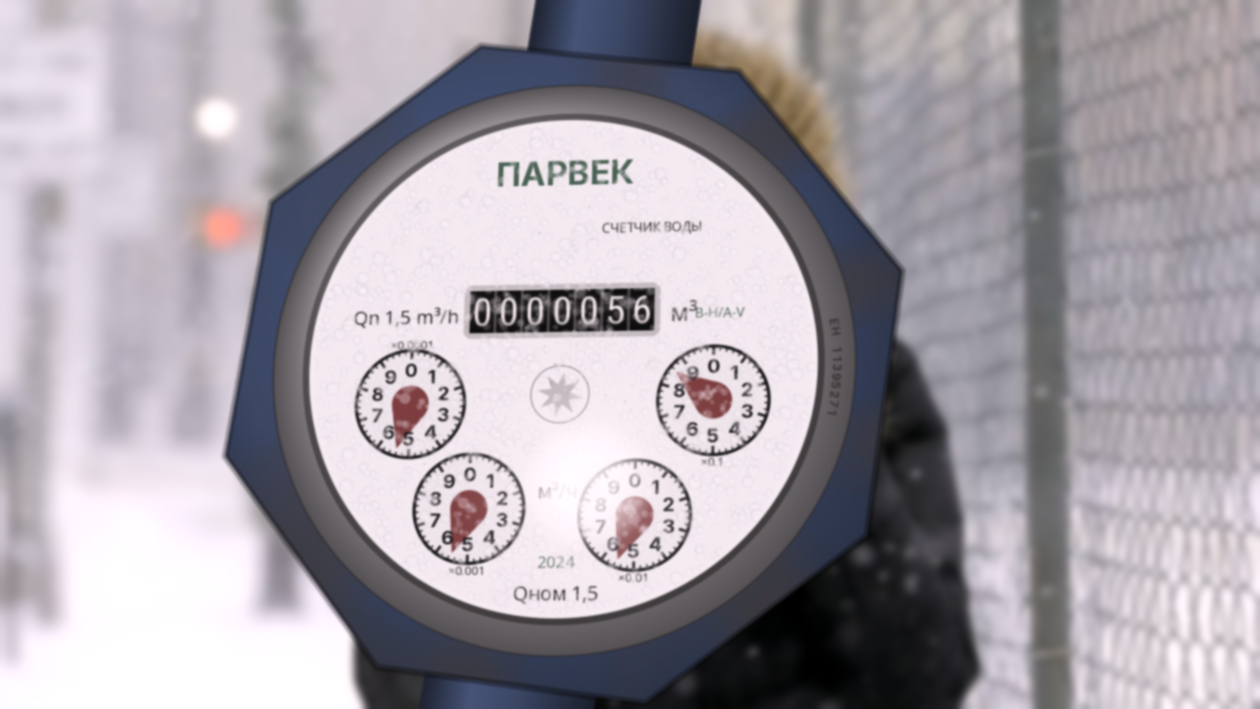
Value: 56.8555 m³
